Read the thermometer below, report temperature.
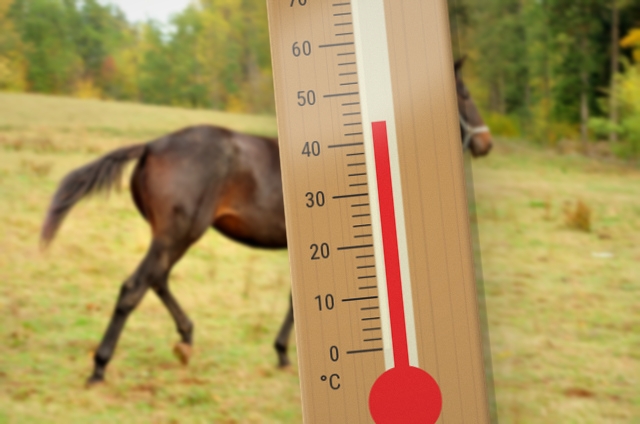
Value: 44 °C
